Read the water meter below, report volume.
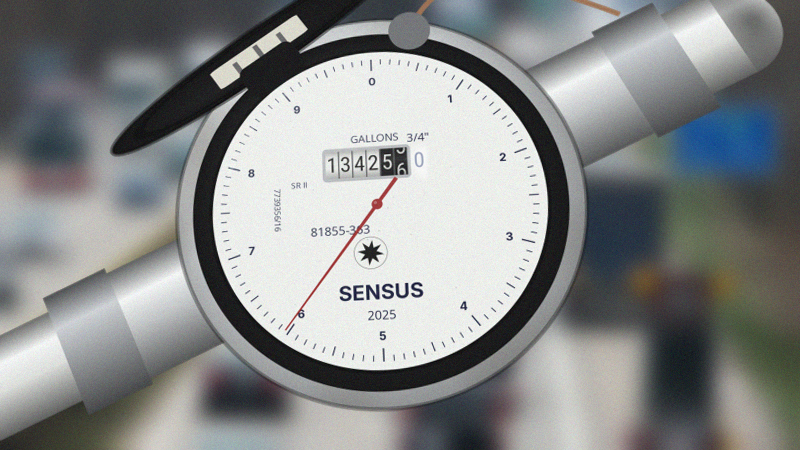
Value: 1342556.0 gal
